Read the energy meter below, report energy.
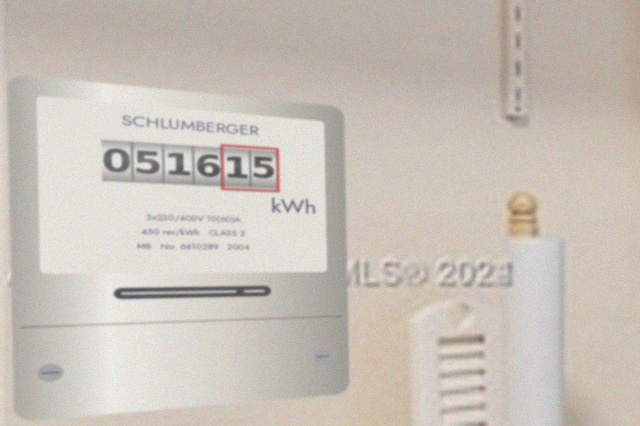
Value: 516.15 kWh
